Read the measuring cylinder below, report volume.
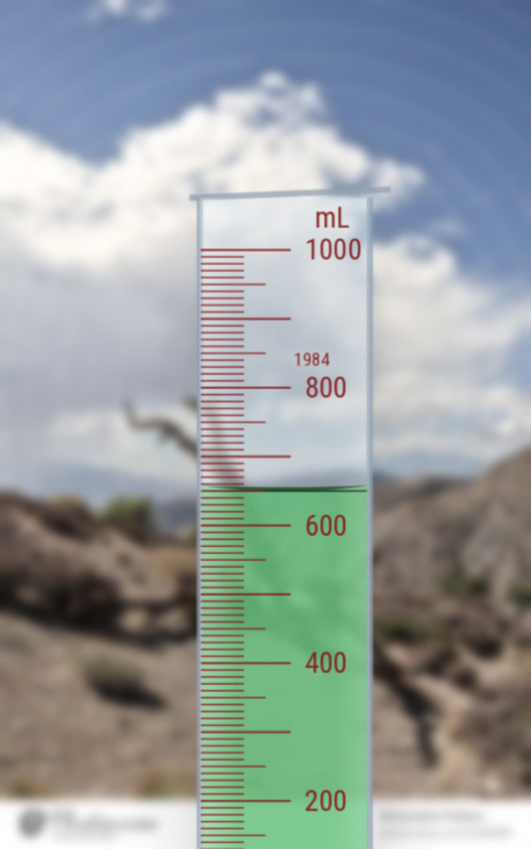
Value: 650 mL
